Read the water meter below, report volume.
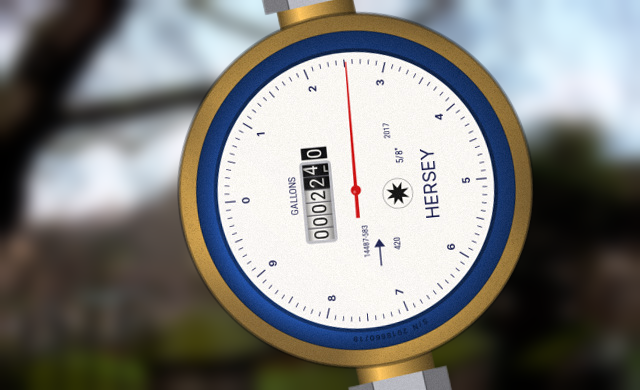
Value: 2242.5 gal
